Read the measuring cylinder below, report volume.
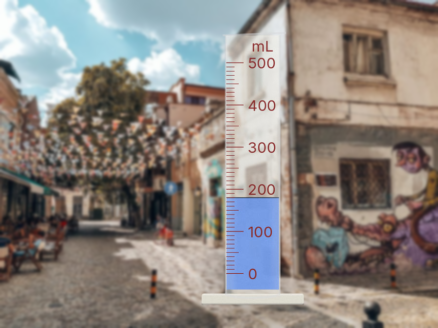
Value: 180 mL
